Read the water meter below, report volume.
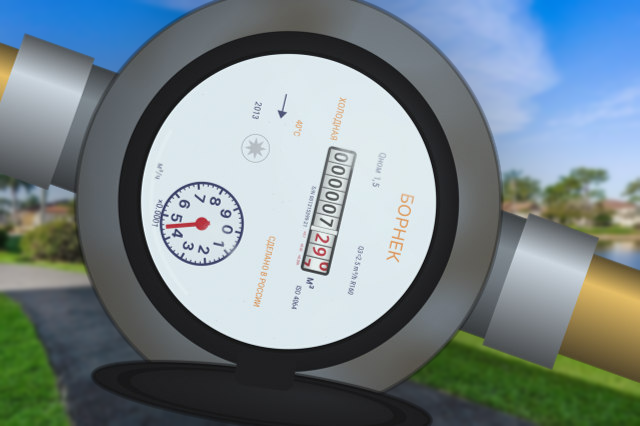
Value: 7.2964 m³
